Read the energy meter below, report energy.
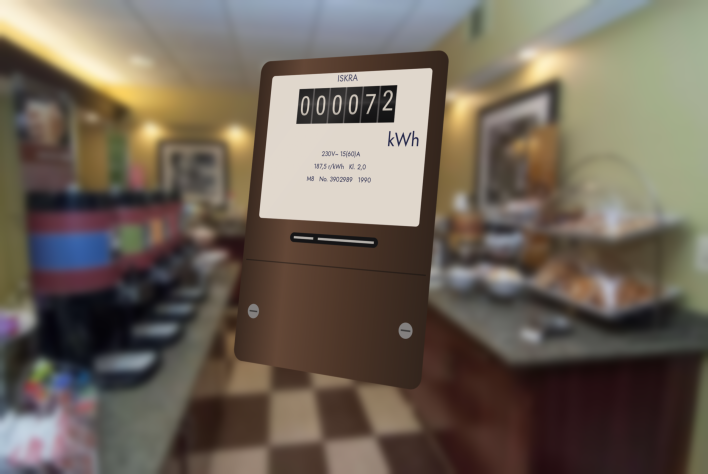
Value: 72 kWh
